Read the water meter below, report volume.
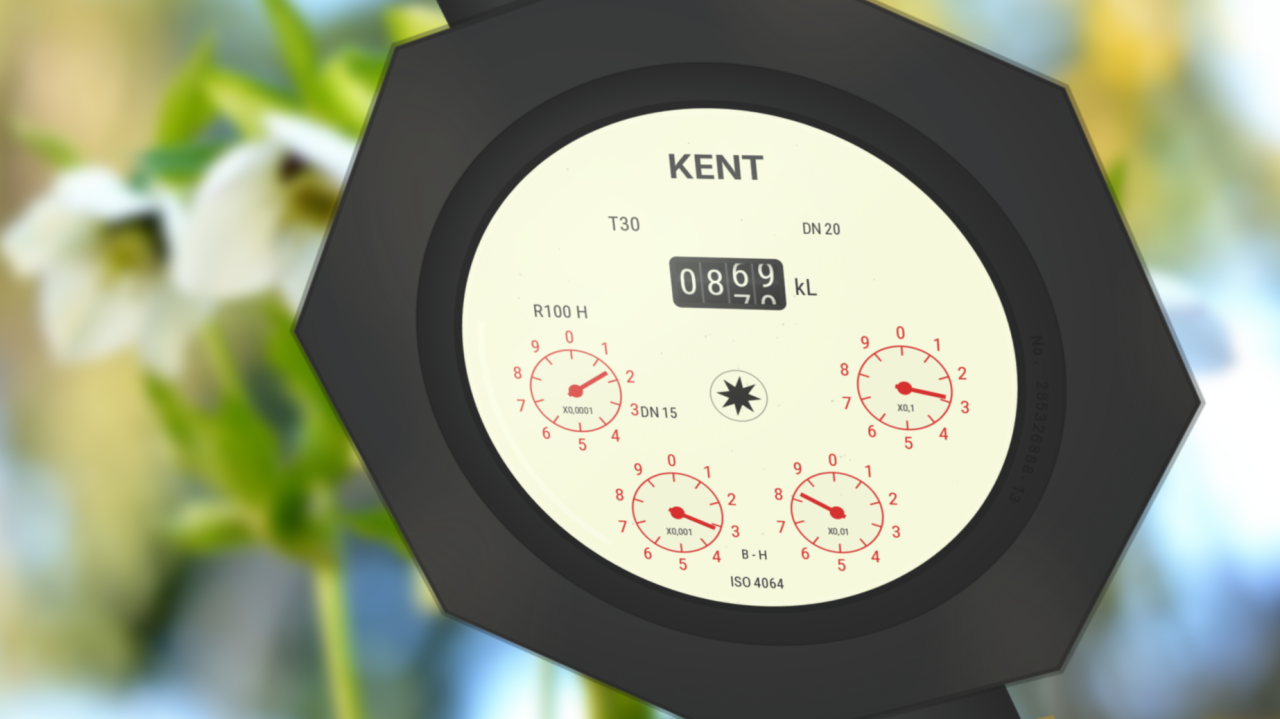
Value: 869.2831 kL
